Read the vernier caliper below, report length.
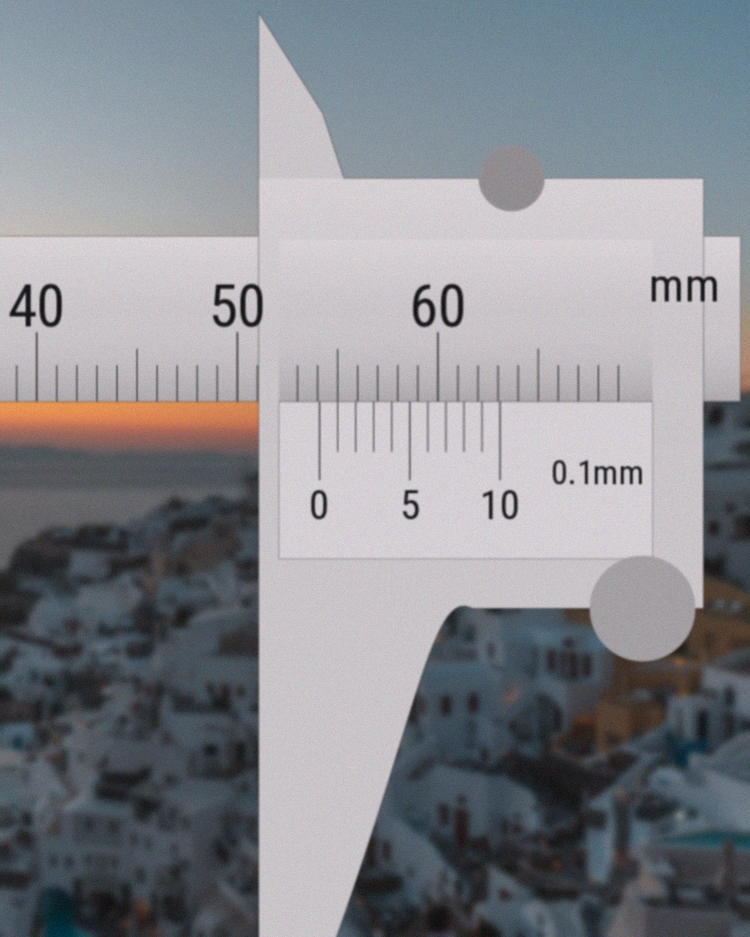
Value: 54.1 mm
